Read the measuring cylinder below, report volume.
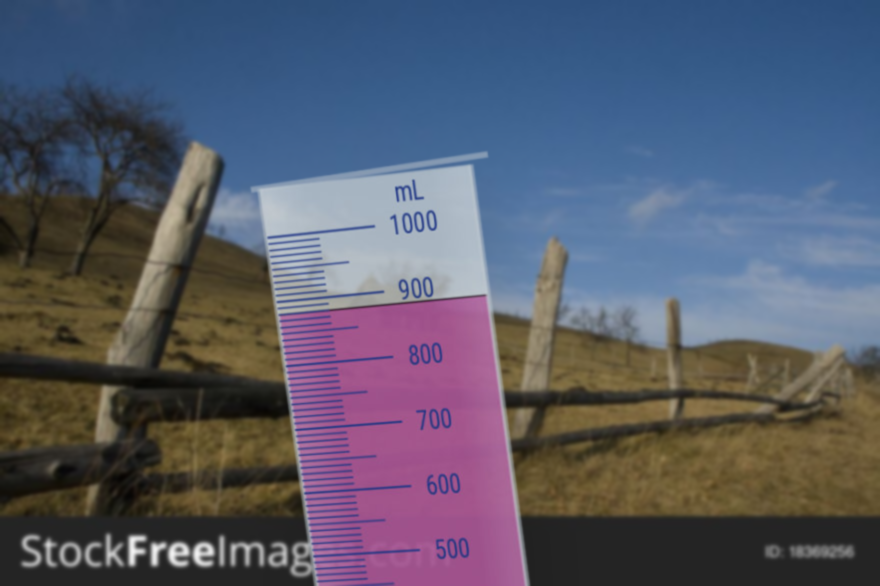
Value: 880 mL
